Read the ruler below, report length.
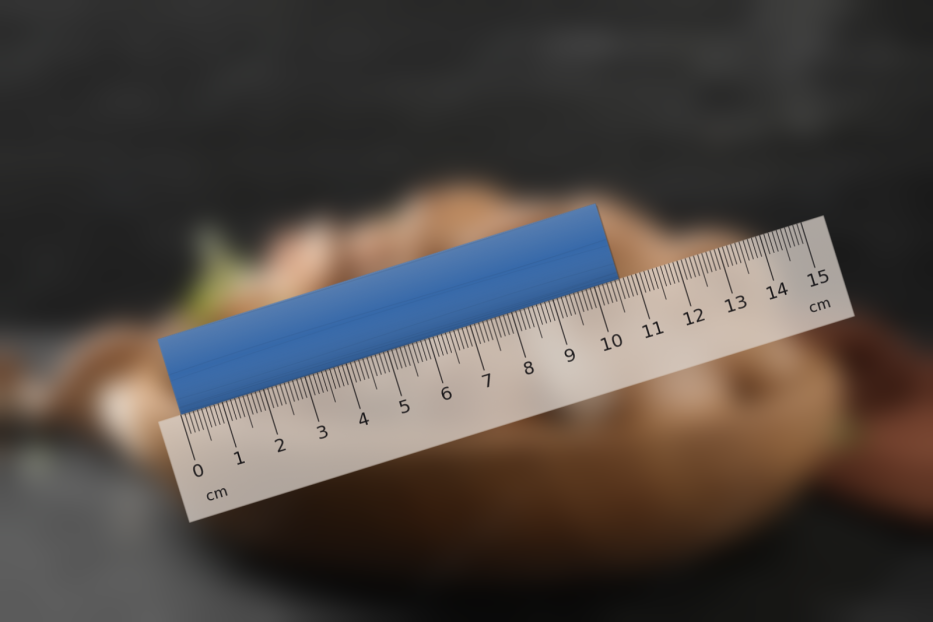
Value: 10.6 cm
